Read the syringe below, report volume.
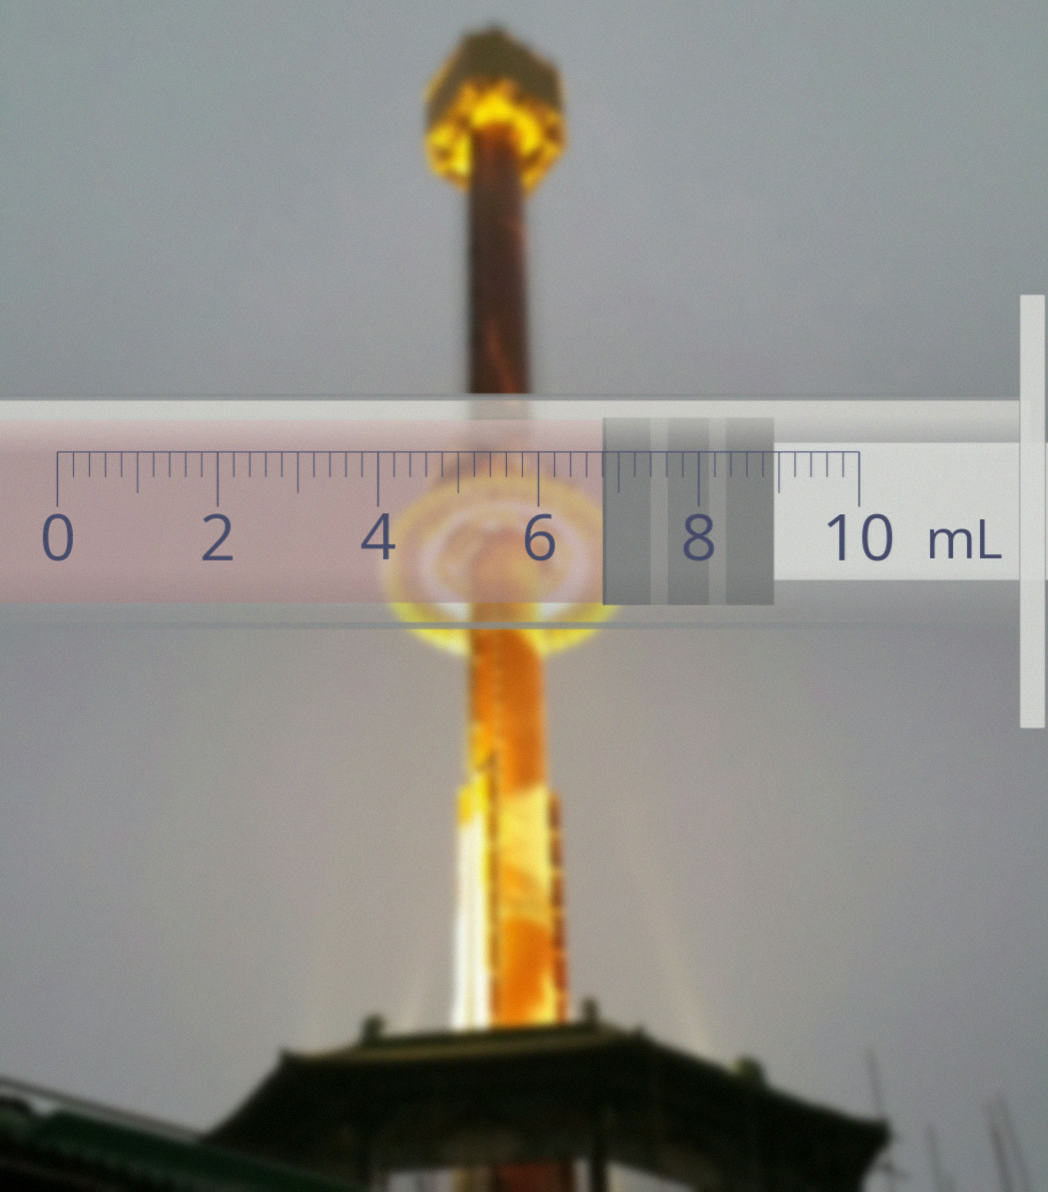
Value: 6.8 mL
